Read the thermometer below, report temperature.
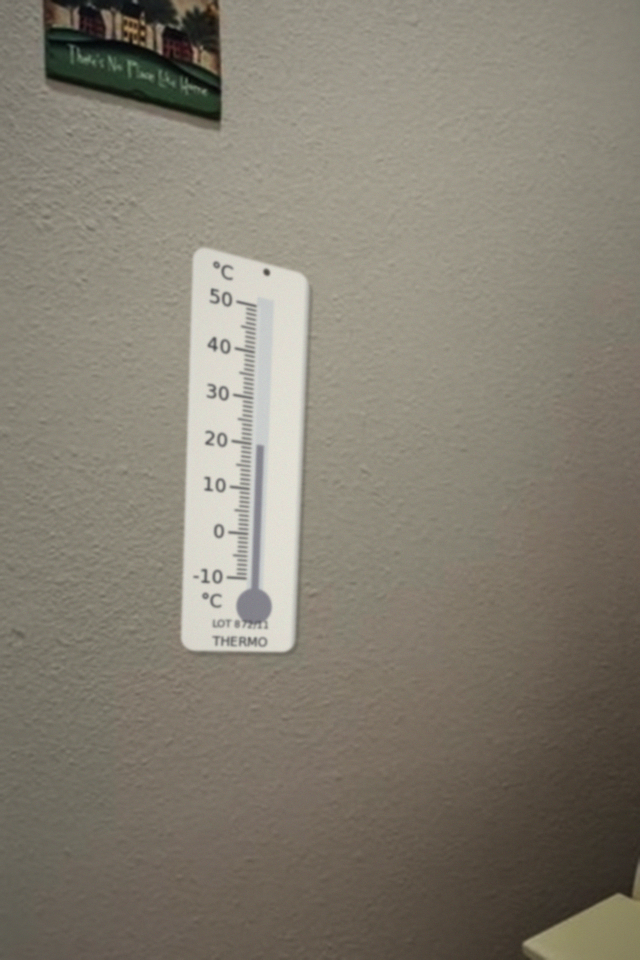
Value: 20 °C
